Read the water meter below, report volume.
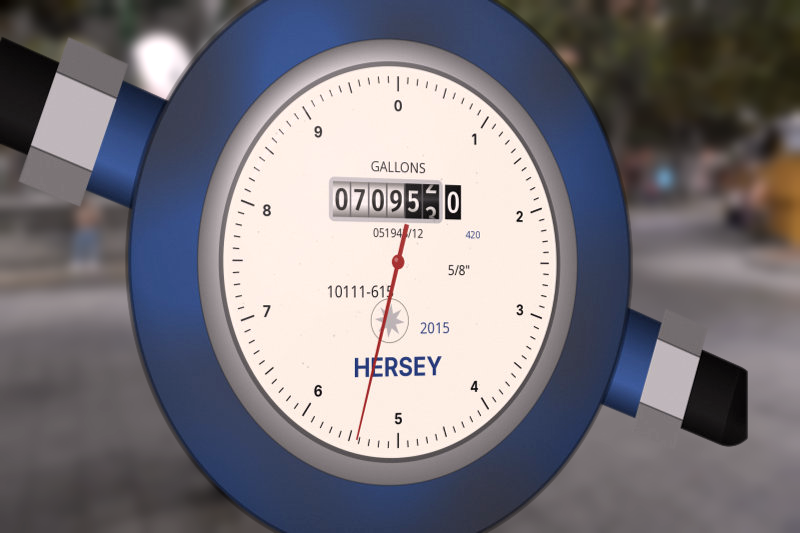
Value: 709525.4 gal
